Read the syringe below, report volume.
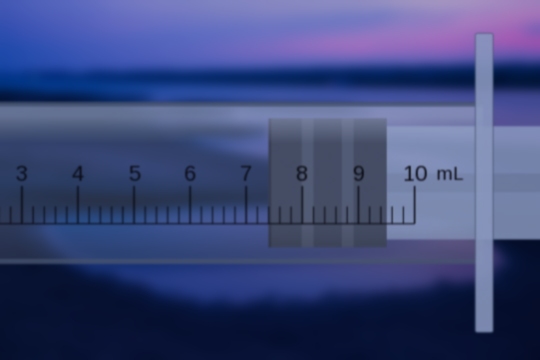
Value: 7.4 mL
